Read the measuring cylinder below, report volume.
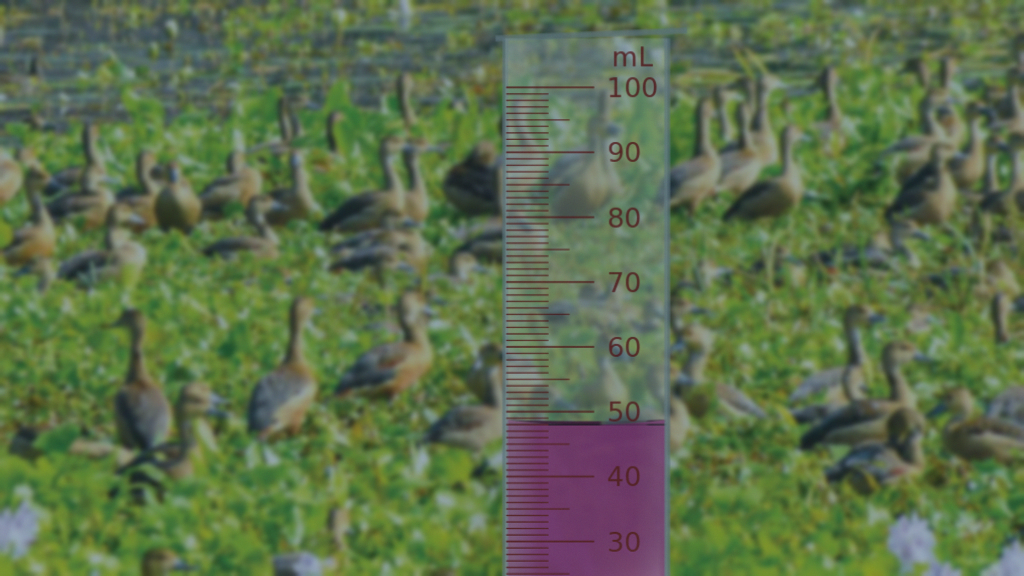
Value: 48 mL
